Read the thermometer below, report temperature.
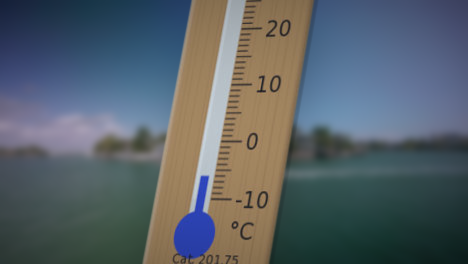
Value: -6 °C
